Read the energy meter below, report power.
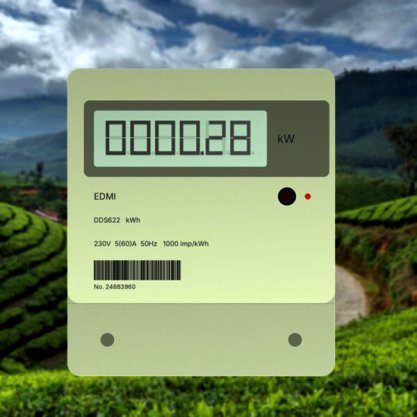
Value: 0.28 kW
